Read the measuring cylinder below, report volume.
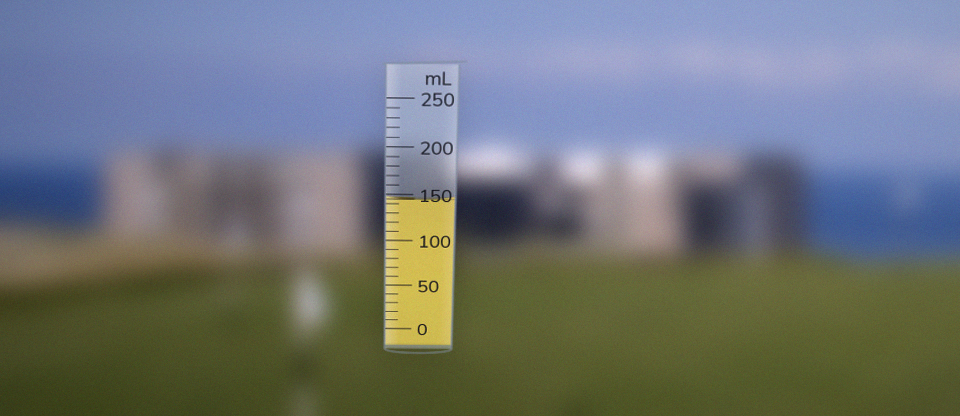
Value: 145 mL
